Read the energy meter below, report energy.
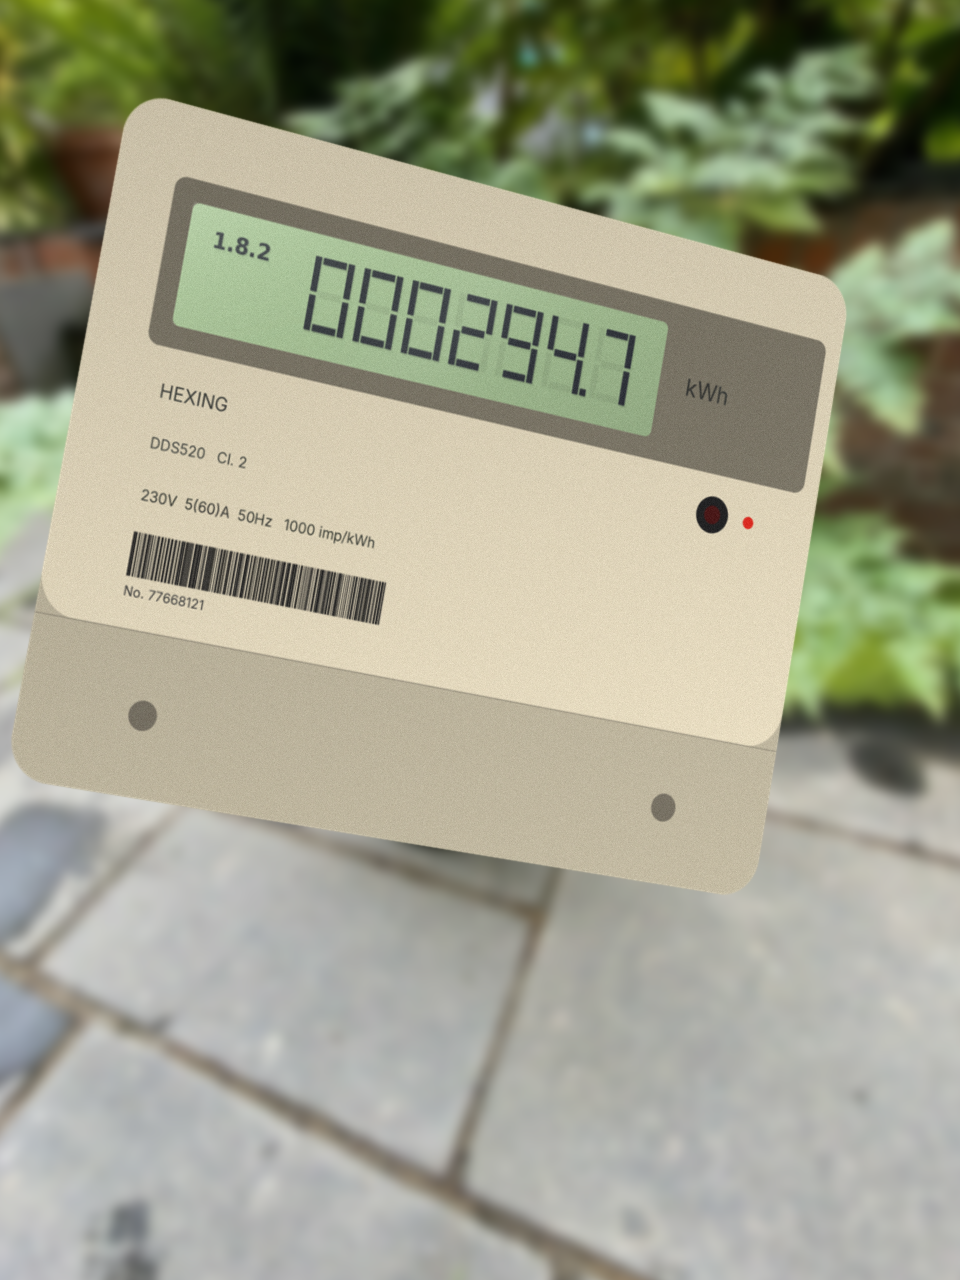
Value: 294.7 kWh
